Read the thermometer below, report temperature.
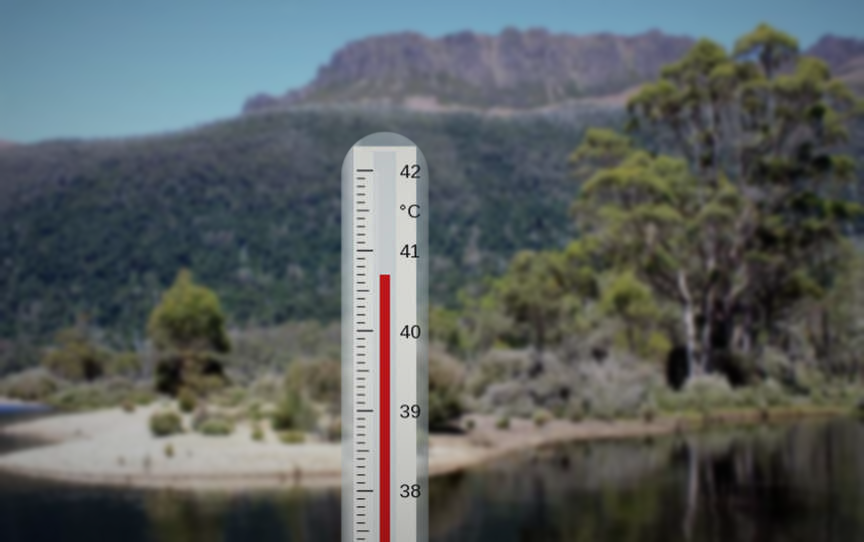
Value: 40.7 °C
